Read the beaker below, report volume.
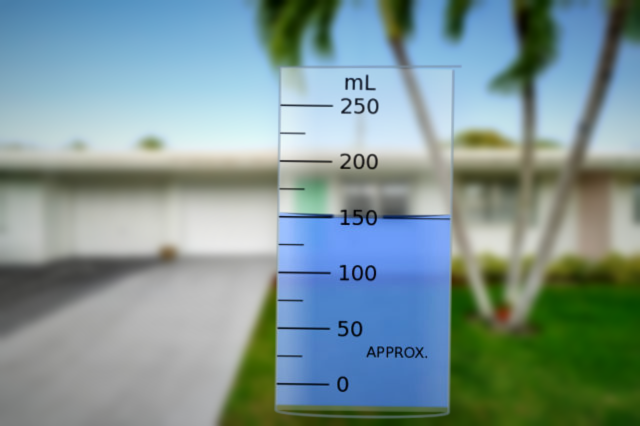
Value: 150 mL
